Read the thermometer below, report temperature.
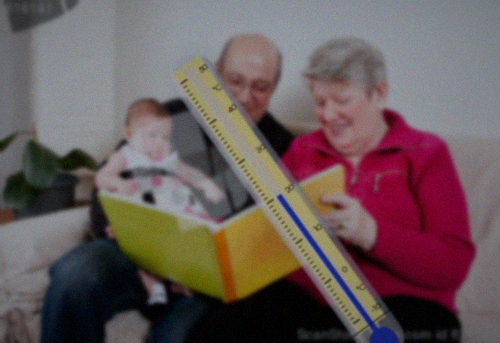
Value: 20 °C
